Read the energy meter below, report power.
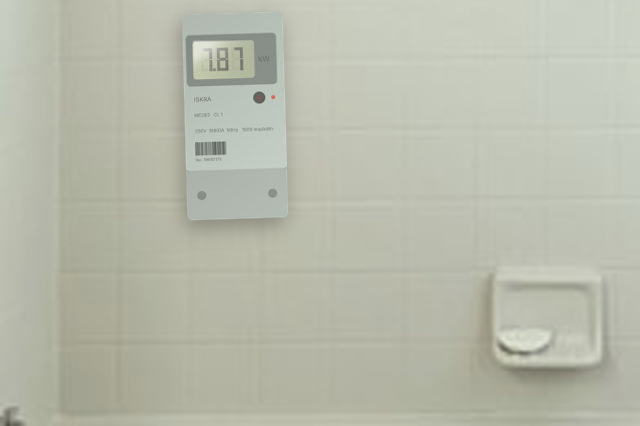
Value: 7.87 kW
